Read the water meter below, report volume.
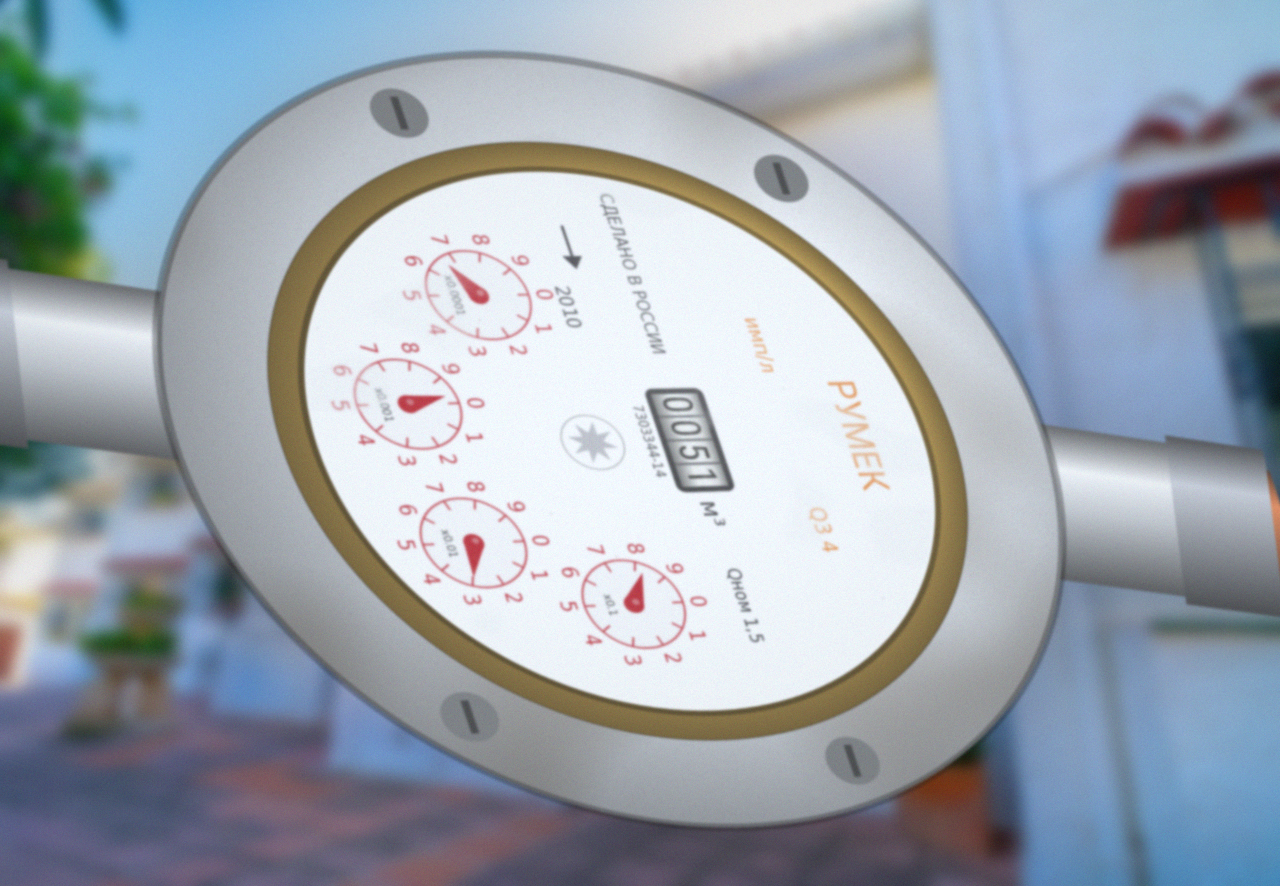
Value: 51.8296 m³
